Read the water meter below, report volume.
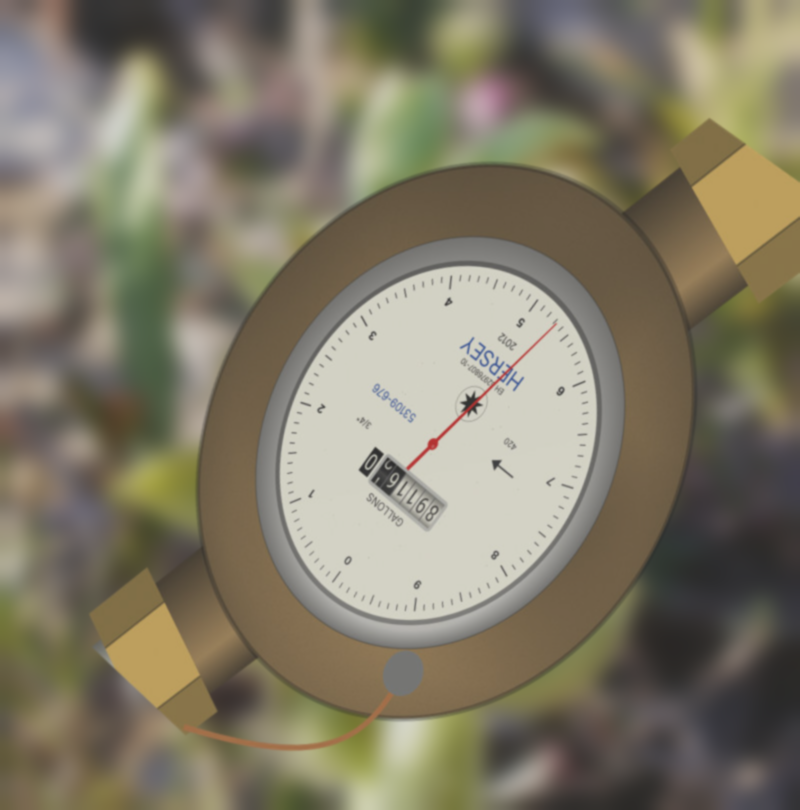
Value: 8911615.3 gal
